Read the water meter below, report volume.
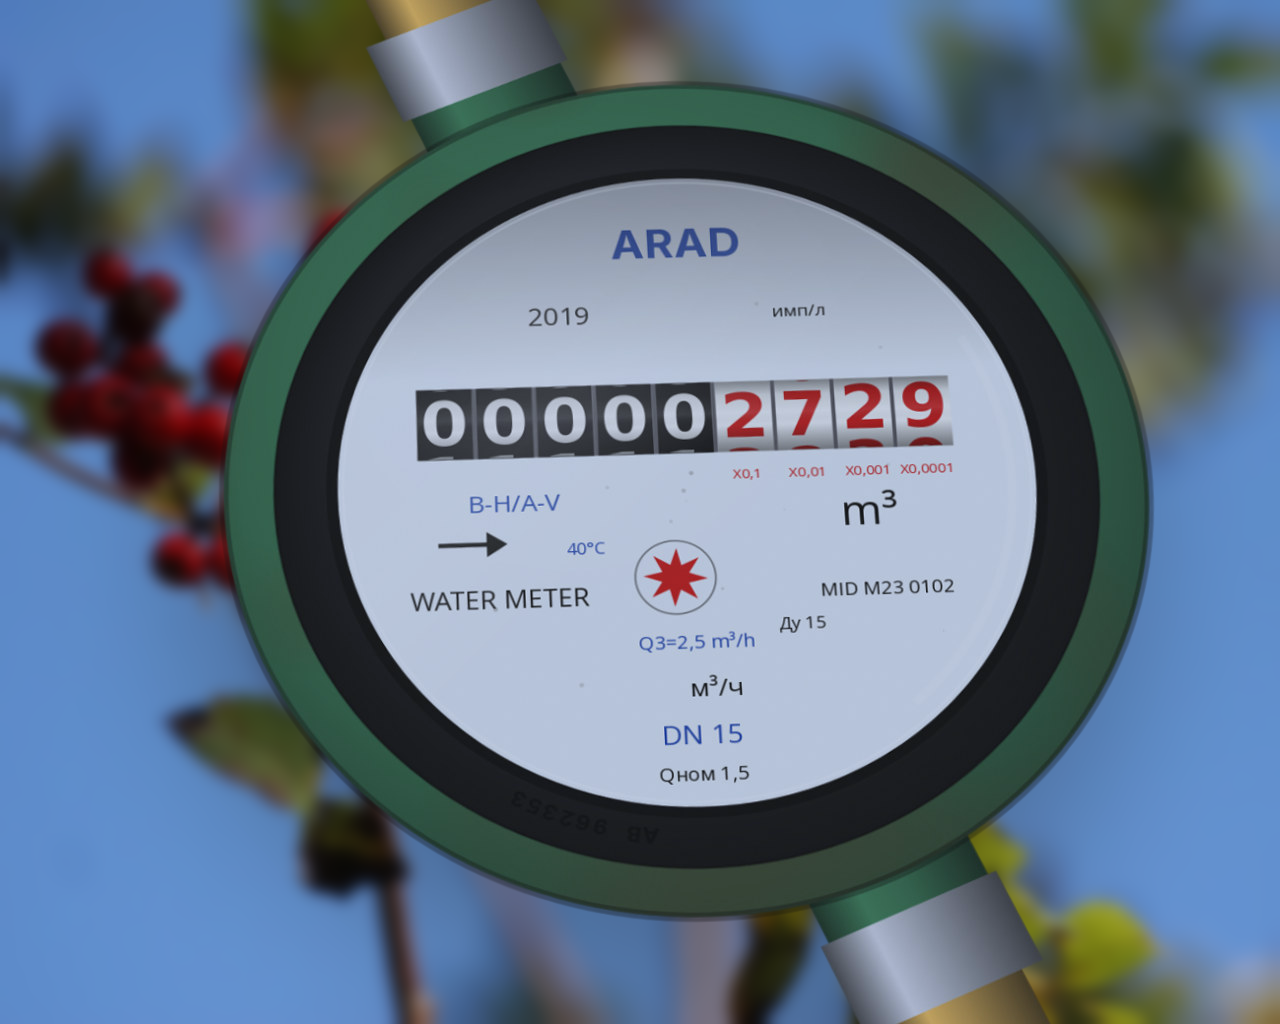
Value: 0.2729 m³
